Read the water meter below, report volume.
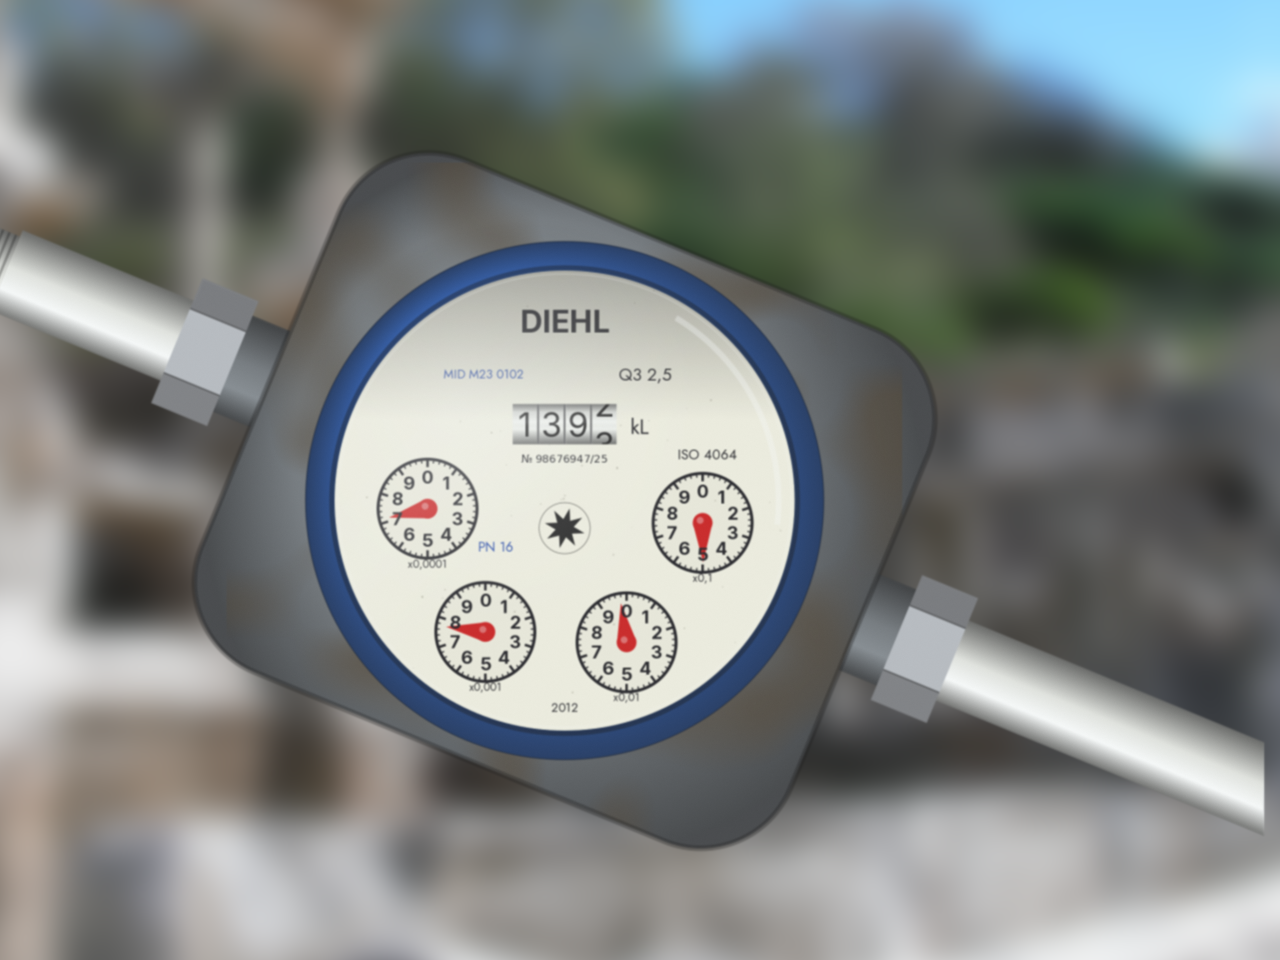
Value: 1392.4977 kL
